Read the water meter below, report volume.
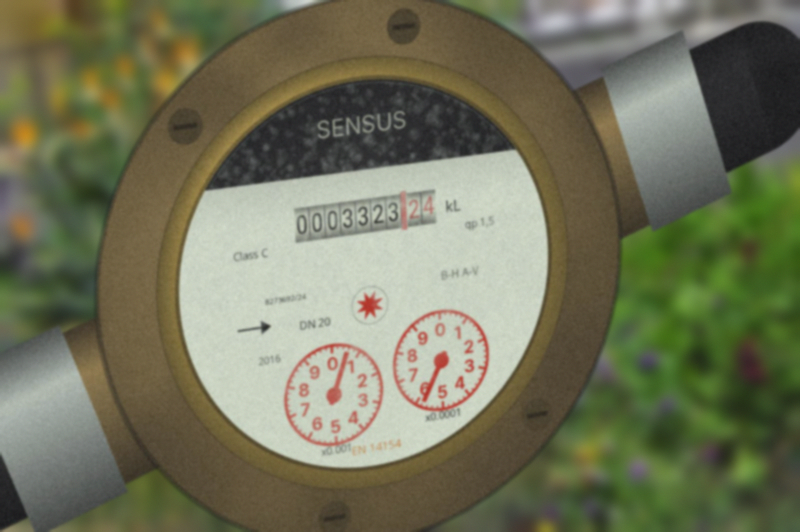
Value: 3323.2405 kL
